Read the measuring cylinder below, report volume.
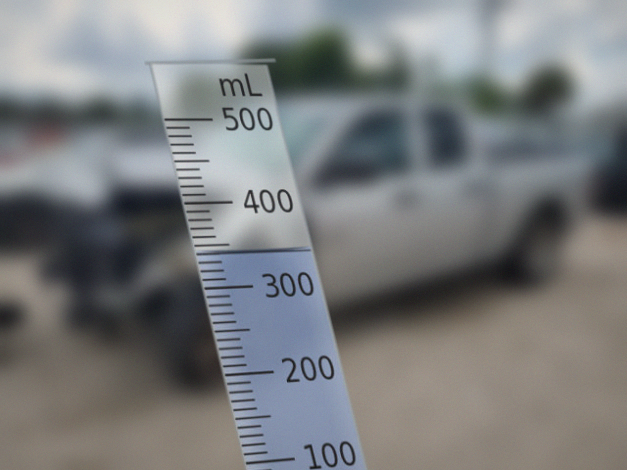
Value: 340 mL
